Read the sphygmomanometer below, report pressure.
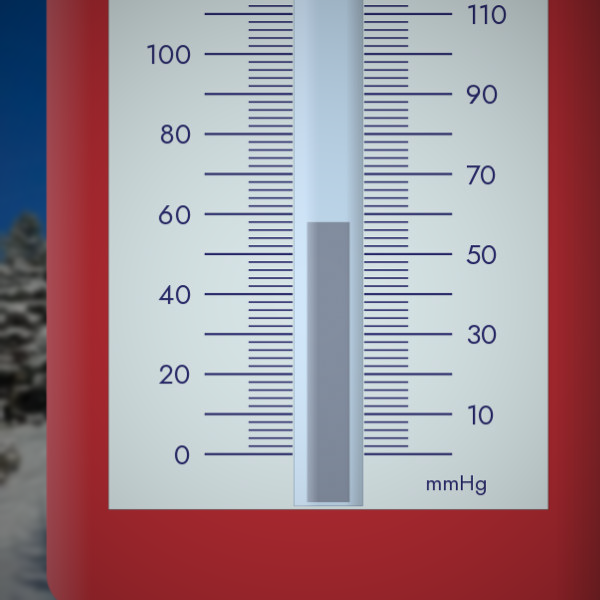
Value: 58 mmHg
